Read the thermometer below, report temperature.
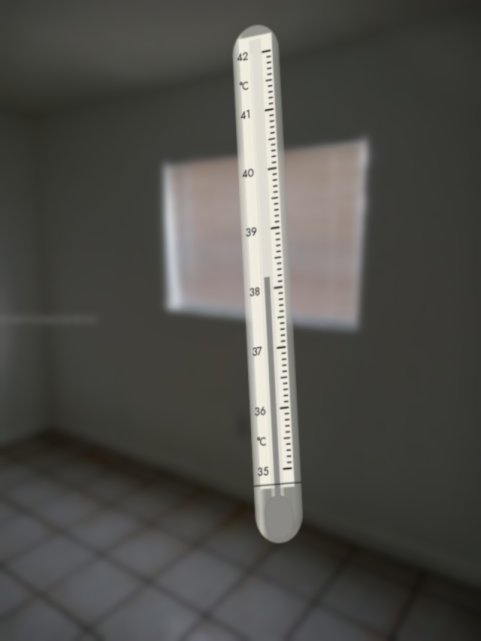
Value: 38.2 °C
